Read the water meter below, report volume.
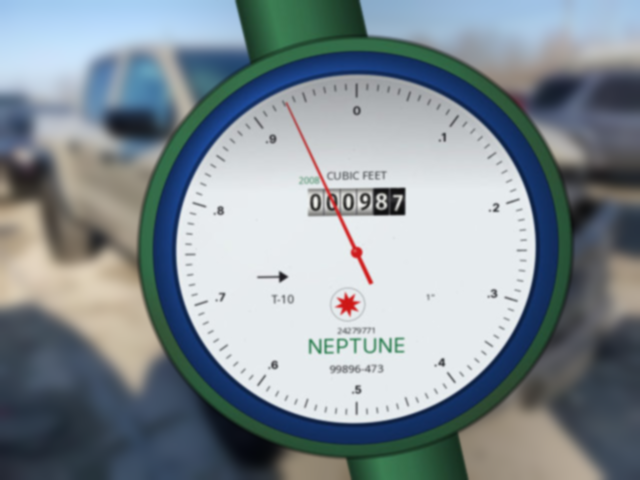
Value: 986.93 ft³
